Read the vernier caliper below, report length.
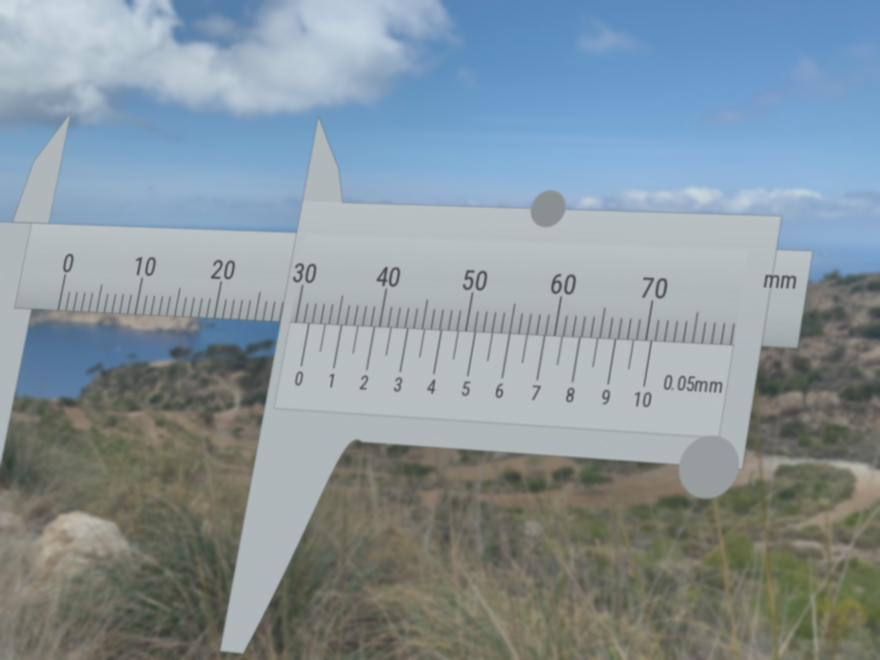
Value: 31.6 mm
